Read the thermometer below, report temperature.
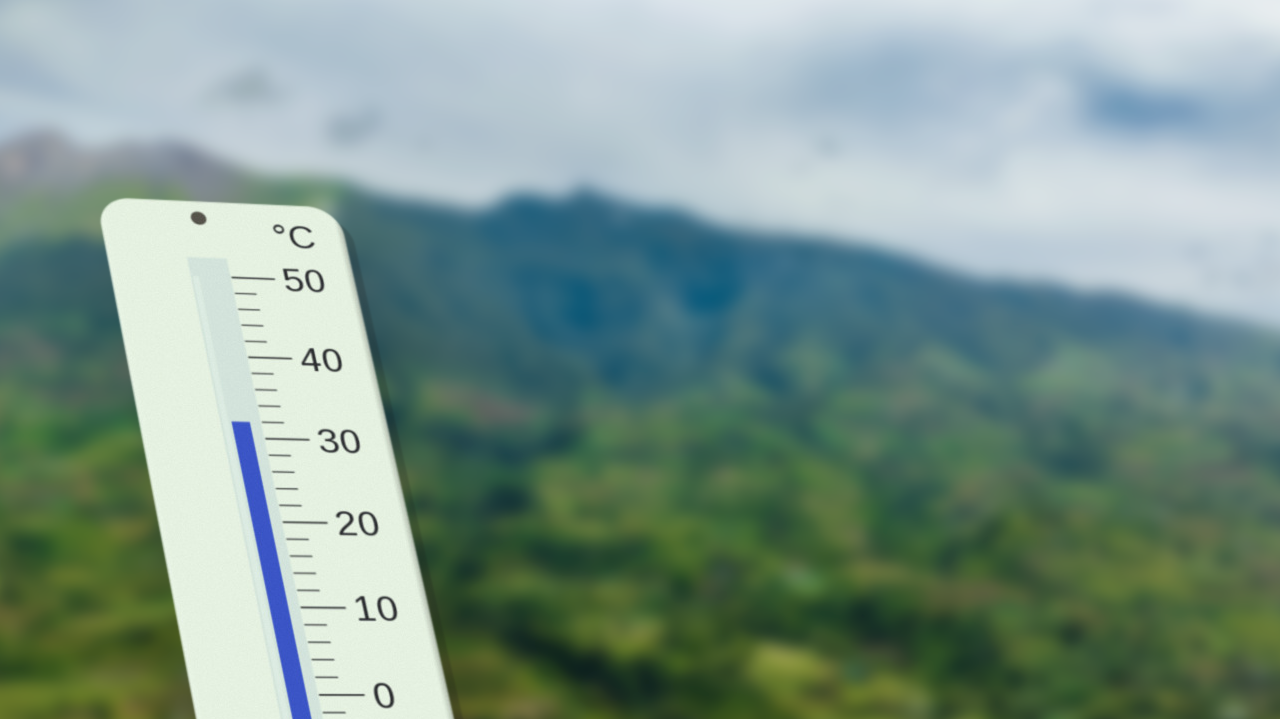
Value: 32 °C
